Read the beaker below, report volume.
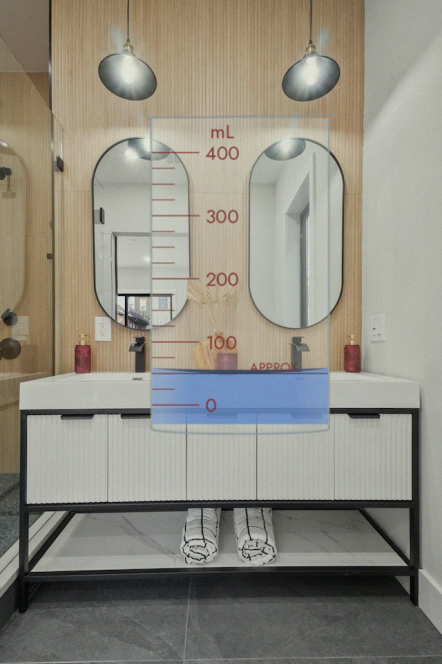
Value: 50 mL
